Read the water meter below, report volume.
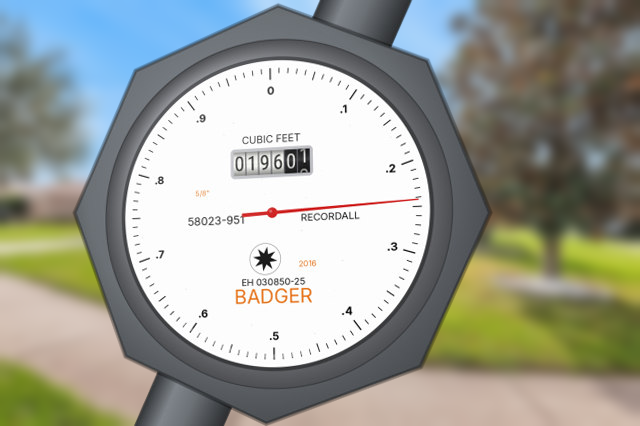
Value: 19601.24 ft³
